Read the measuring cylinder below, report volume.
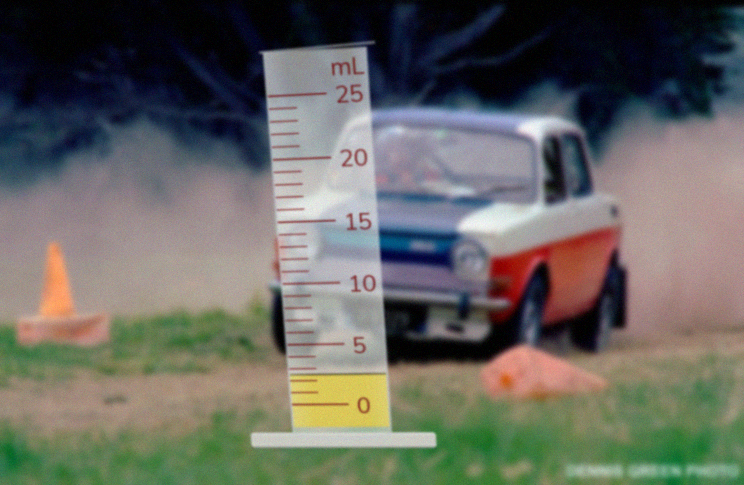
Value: 2.5 mL
